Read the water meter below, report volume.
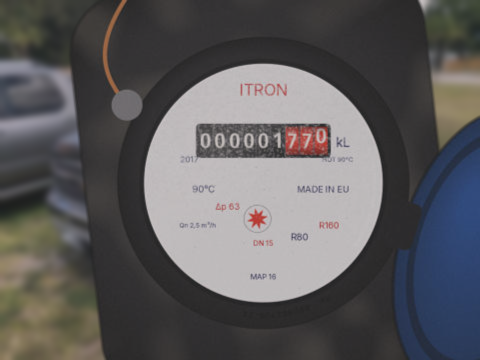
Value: 1.770 kL
